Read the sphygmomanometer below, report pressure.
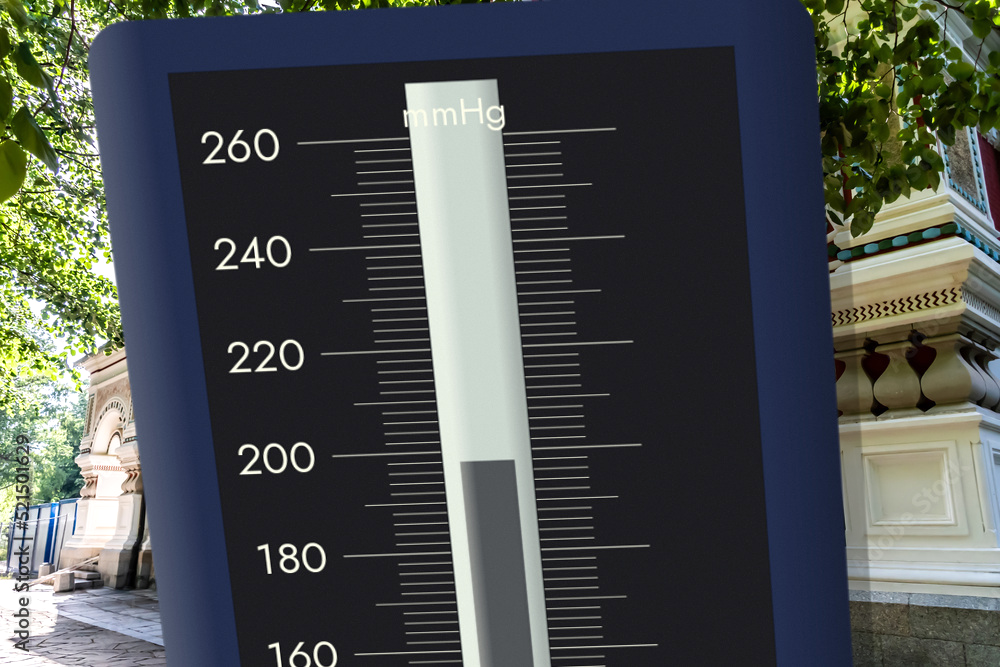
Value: 198 mmHg
